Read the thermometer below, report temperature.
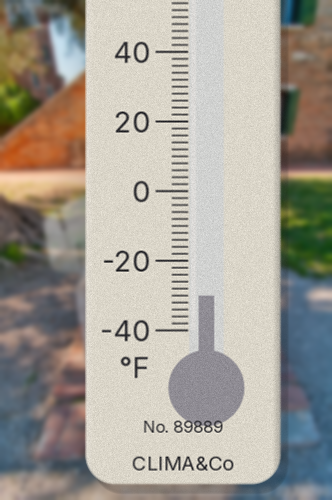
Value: -30 °F
